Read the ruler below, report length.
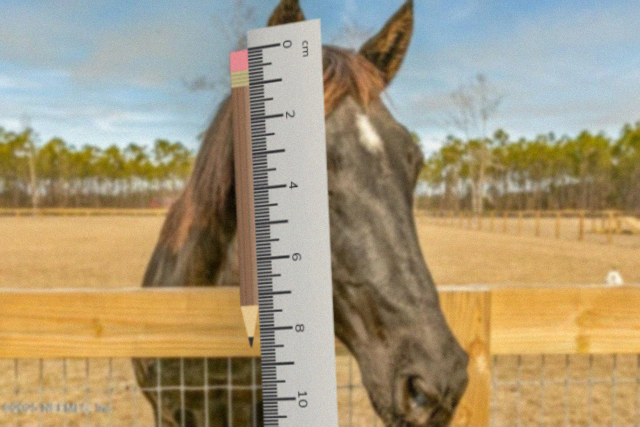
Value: 8.5 cm
